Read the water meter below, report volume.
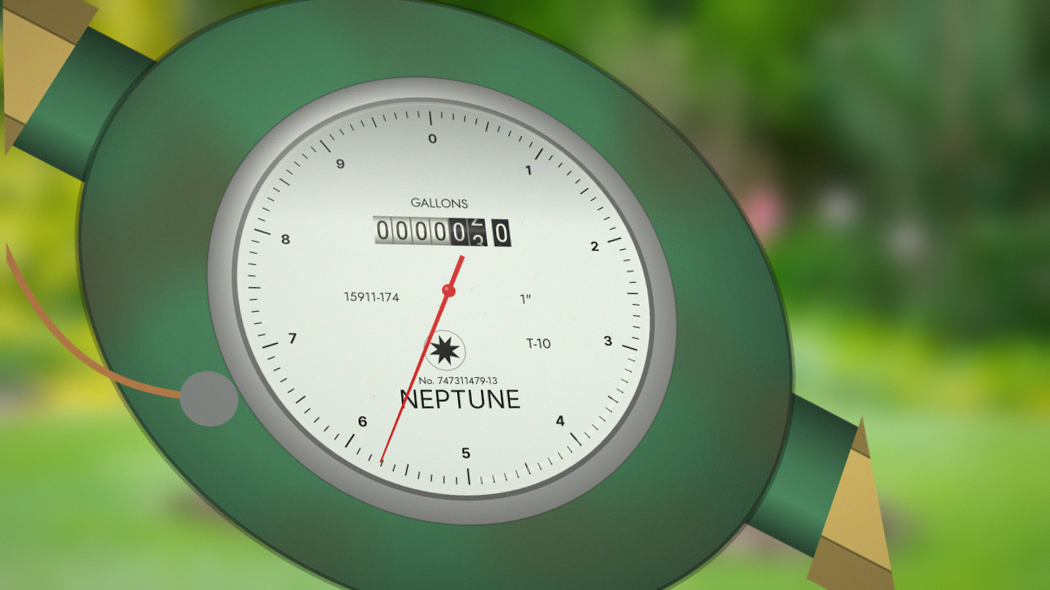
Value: 25.7 gal
